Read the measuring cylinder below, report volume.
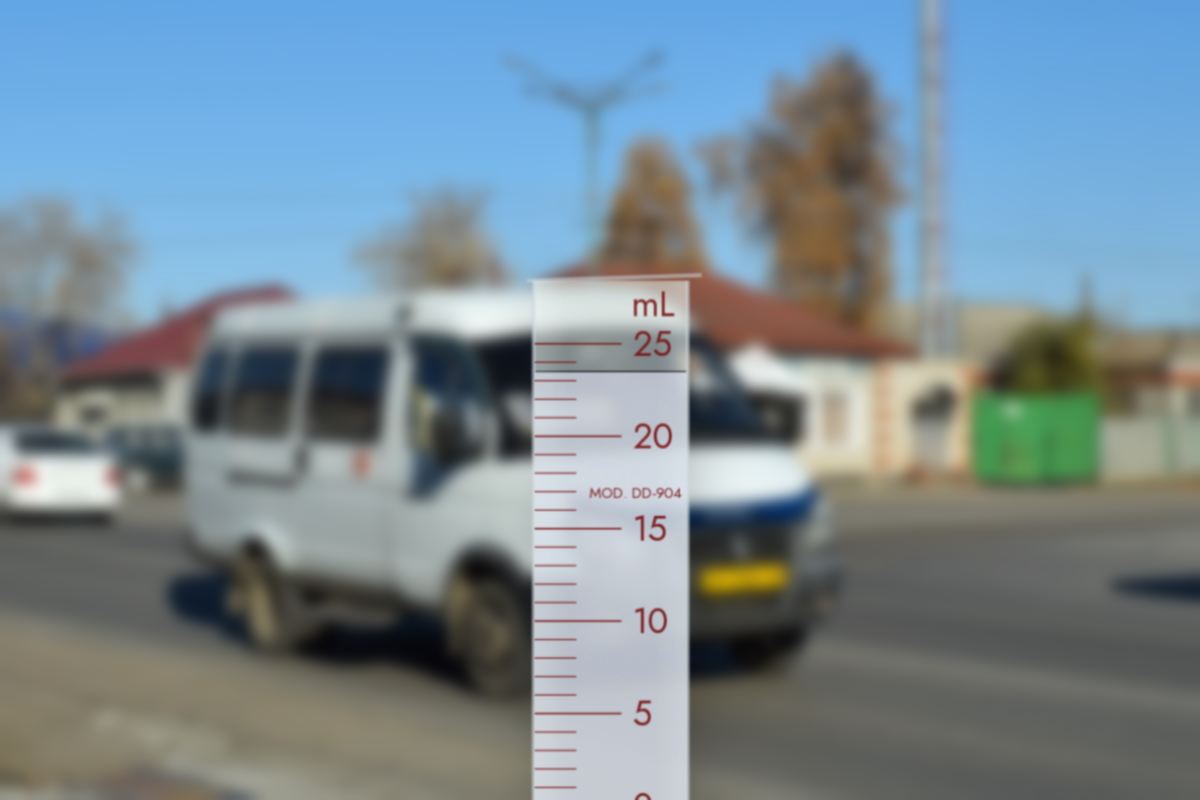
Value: 23.5 mL
